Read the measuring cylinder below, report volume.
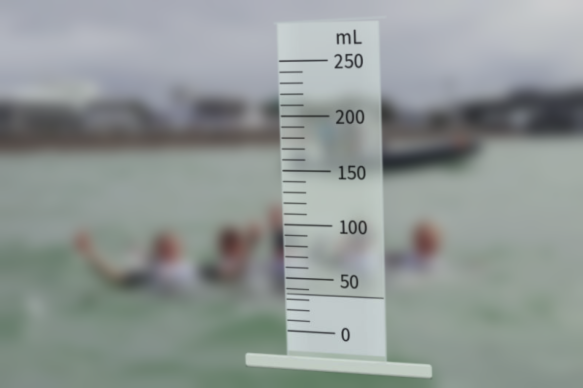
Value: 35 mL
